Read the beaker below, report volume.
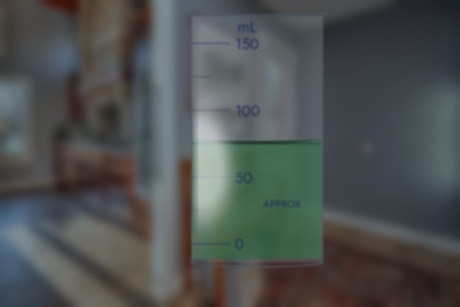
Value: 75 mL
